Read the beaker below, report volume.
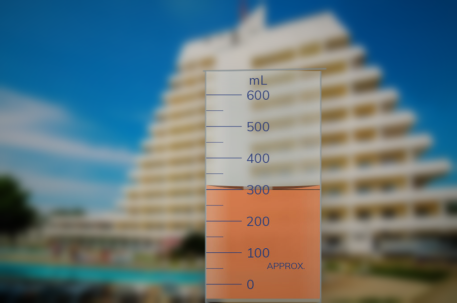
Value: 300 mL
